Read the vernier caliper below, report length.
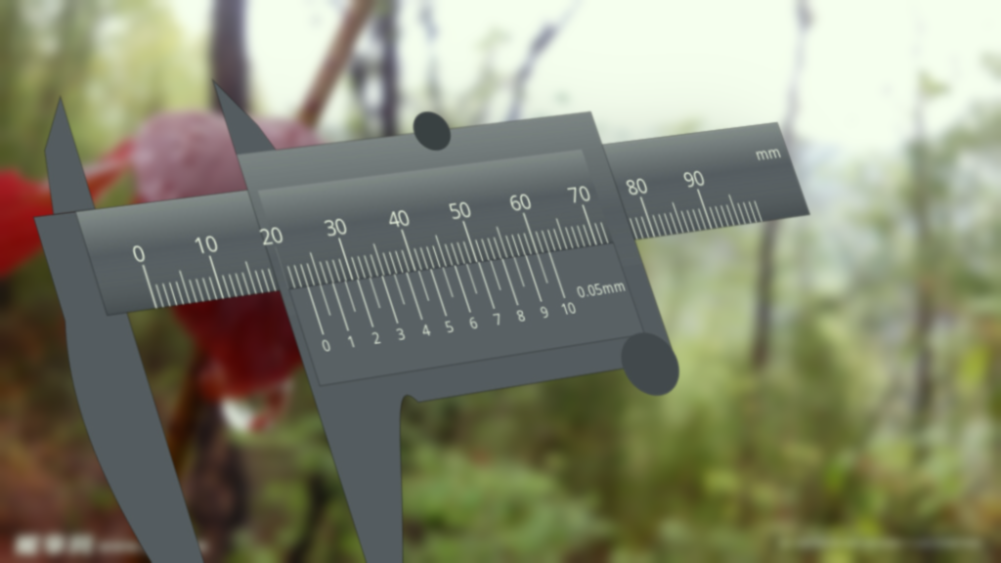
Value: 23.0 mm
